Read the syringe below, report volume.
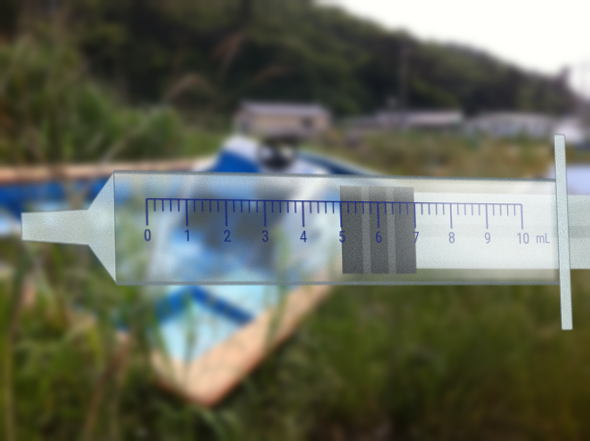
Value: 5 mL
